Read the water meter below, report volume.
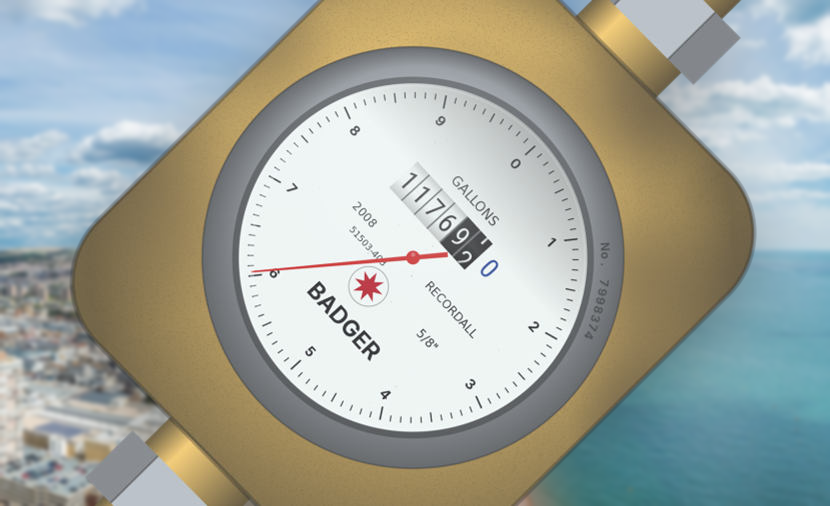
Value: 1176916.0 gal
